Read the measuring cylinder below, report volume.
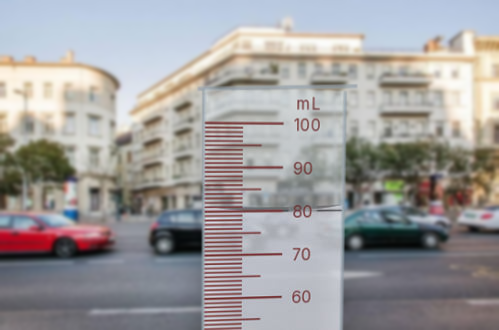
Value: 80 mL
